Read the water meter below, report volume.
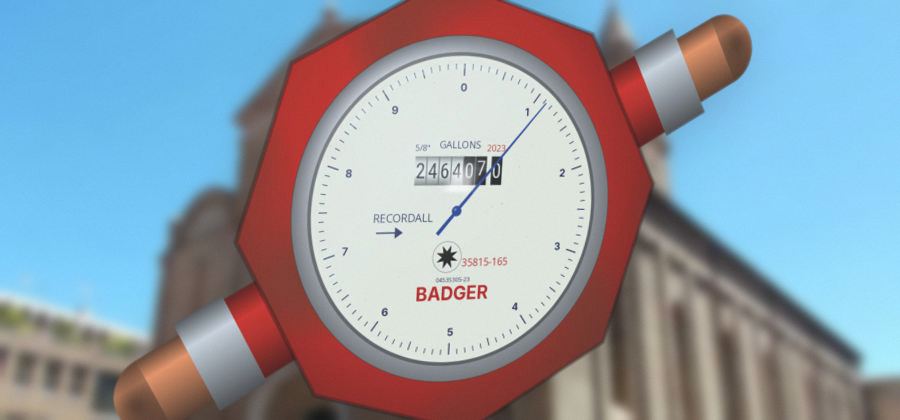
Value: 2464071.1 gal
